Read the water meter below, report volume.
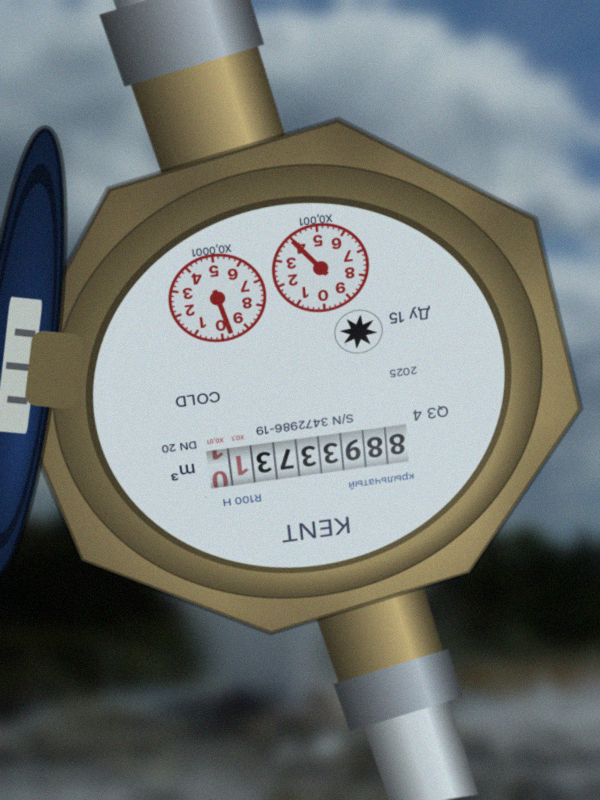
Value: 8893373.1039 m³
